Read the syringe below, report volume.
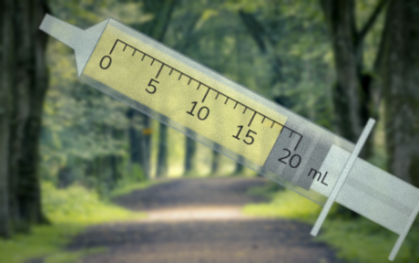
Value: 18 mL
